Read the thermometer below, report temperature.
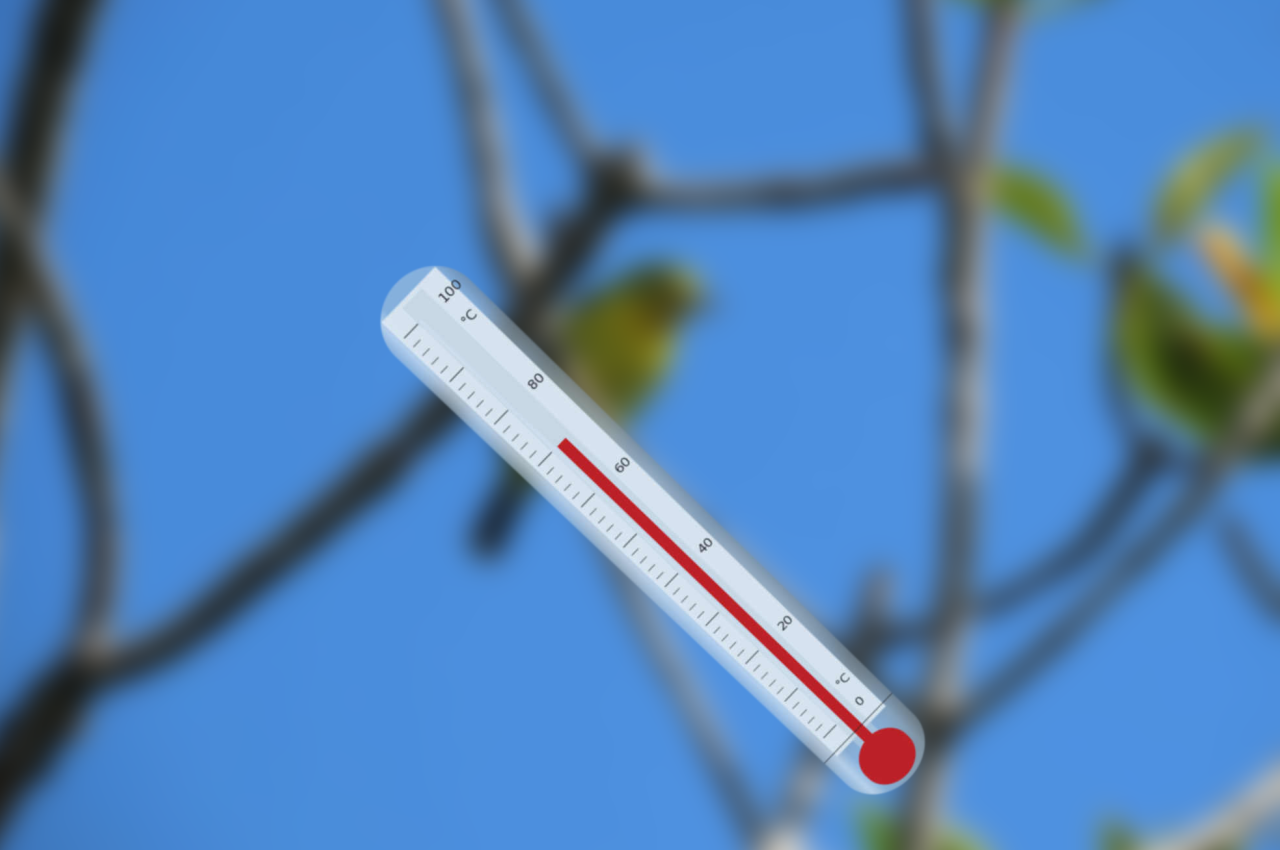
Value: 70 °C
